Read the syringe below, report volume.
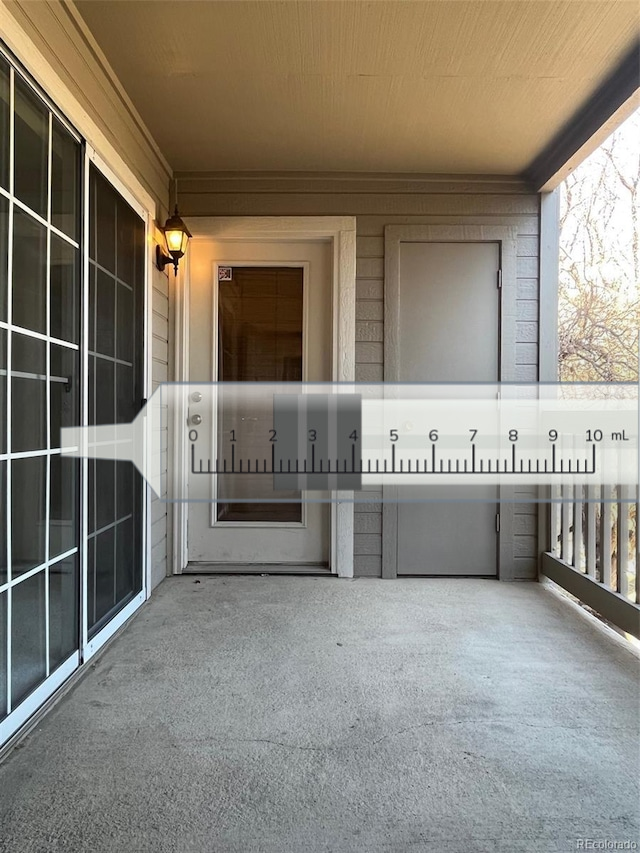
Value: 2 mL
